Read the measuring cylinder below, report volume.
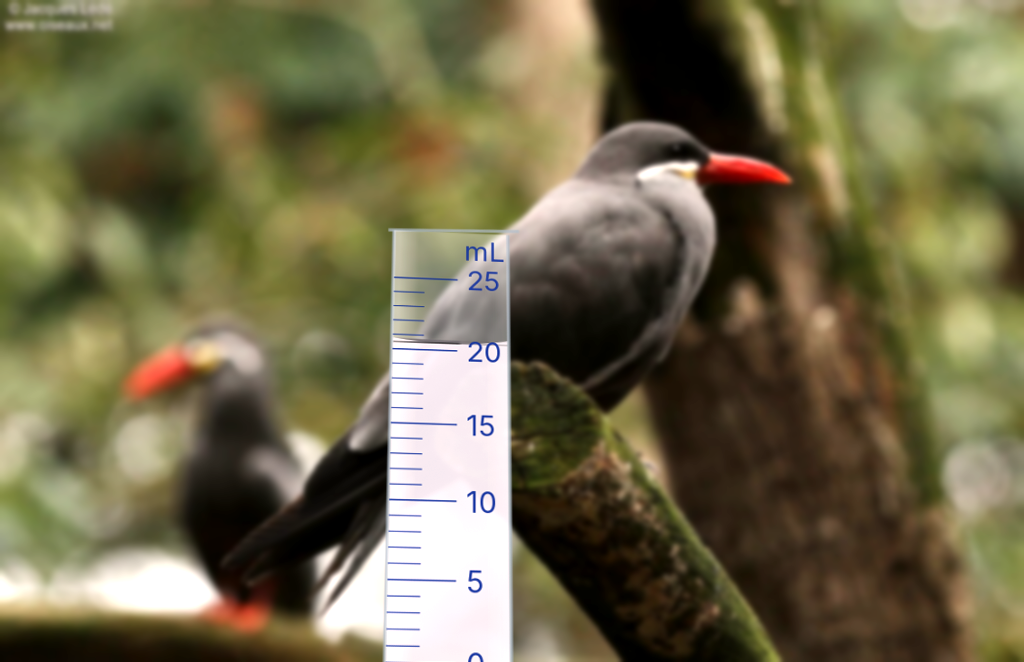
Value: 20.5 mL
